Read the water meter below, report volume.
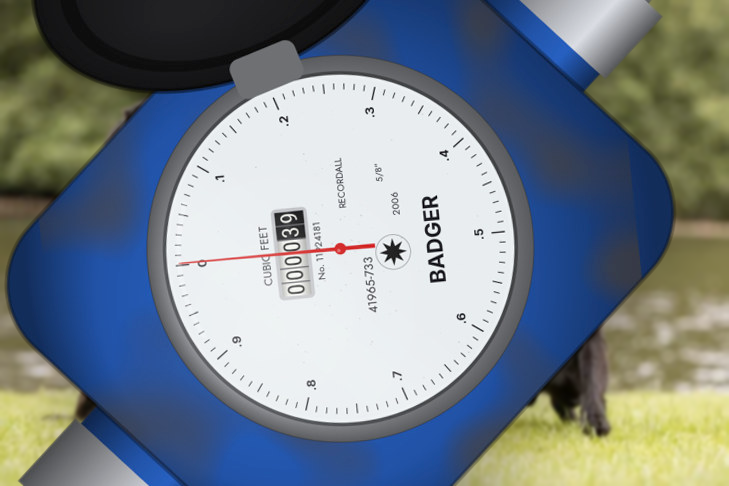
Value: 39.00 ft³
